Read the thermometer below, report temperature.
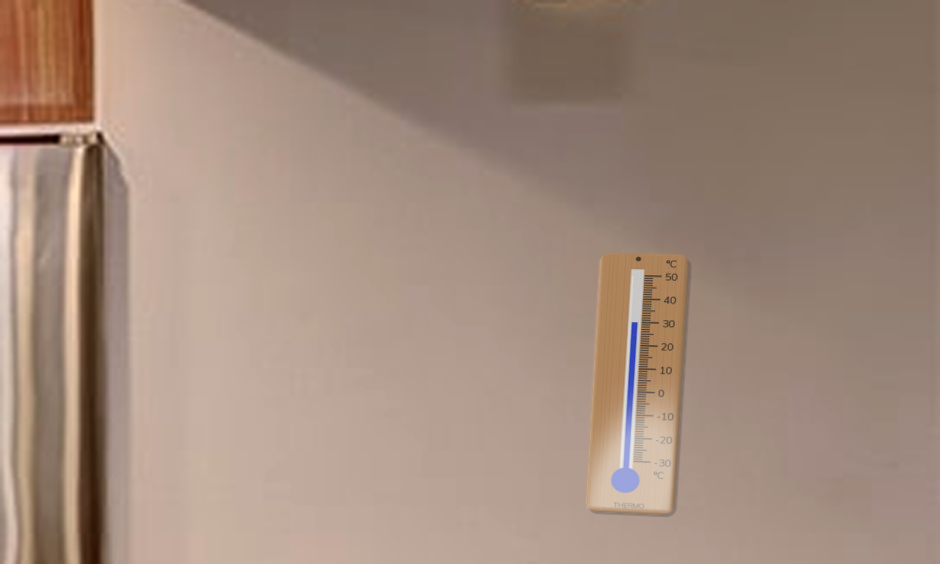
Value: 30 °C
